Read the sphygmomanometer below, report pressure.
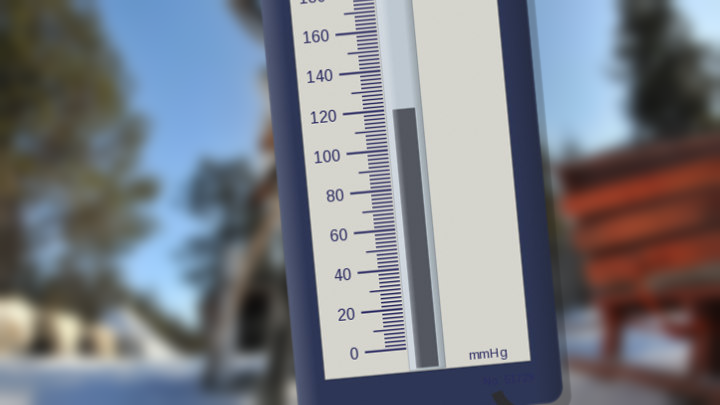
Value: 120 mmHg
